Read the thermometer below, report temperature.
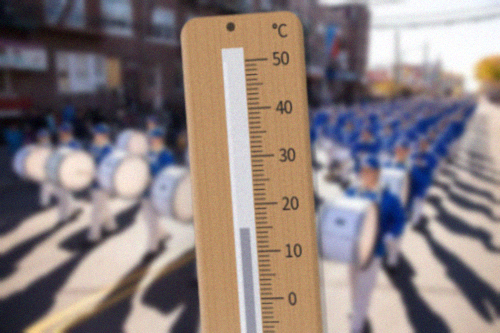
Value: 15 °C
